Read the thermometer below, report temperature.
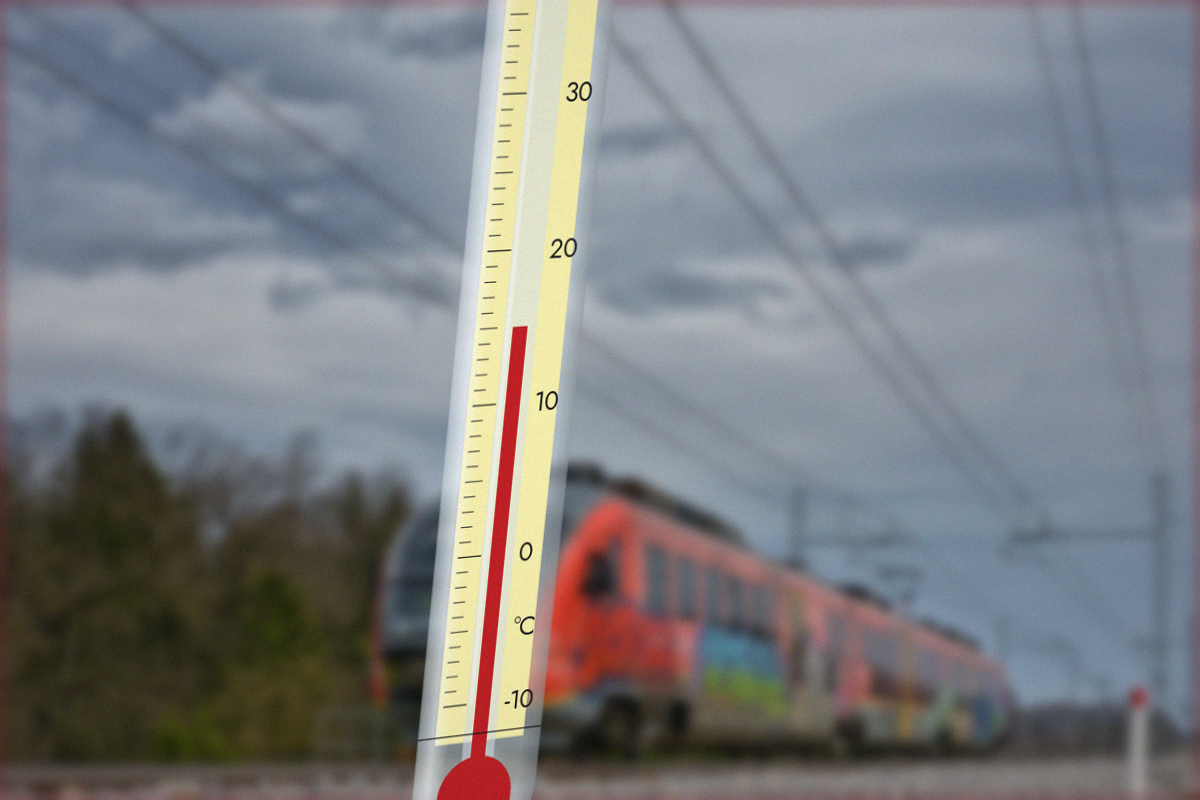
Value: 15 °C
